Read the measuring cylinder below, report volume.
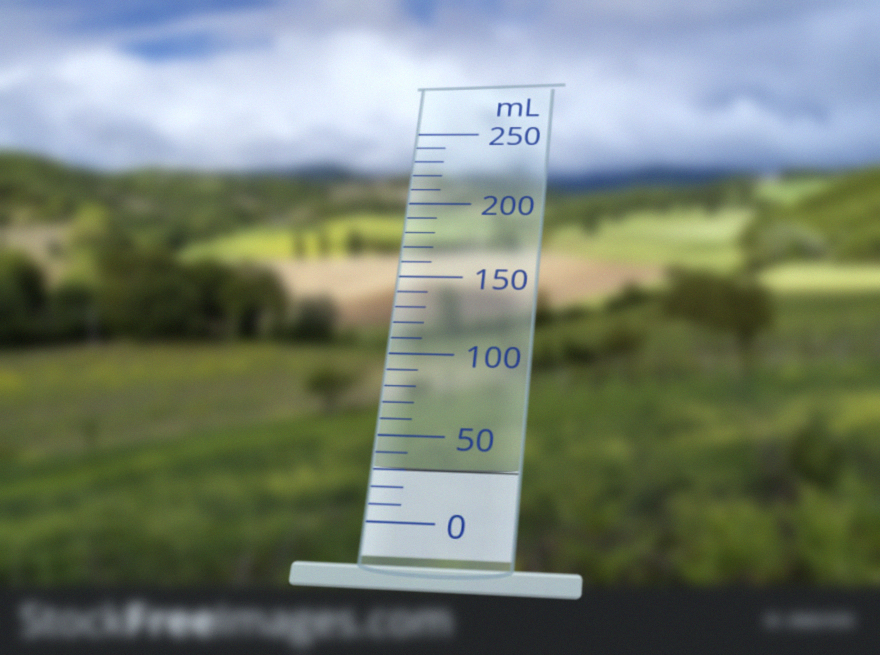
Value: 30 mL
